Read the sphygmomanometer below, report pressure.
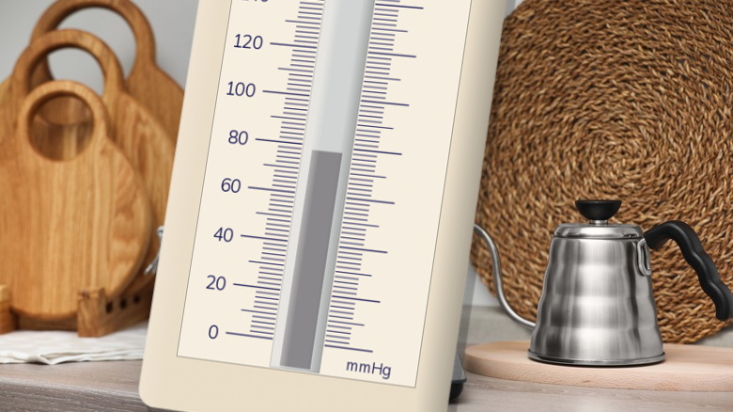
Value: 78 mmHg
